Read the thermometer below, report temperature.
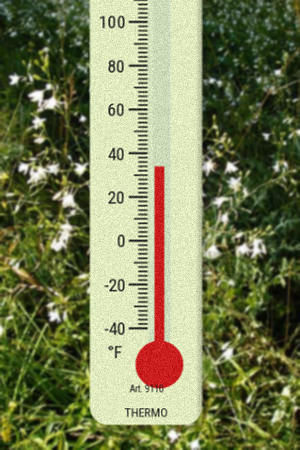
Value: 34 °F
